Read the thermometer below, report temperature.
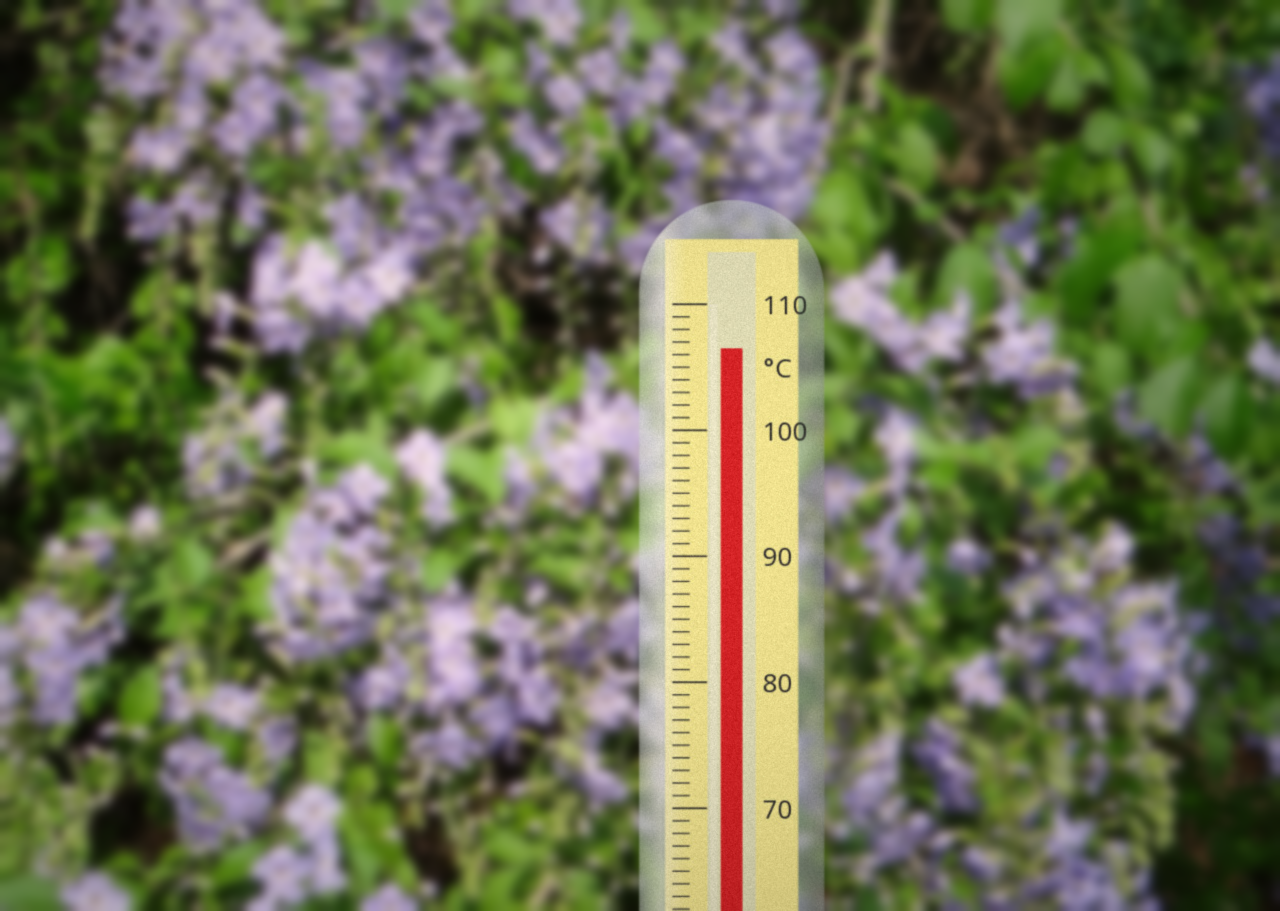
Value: 106.5 °C
